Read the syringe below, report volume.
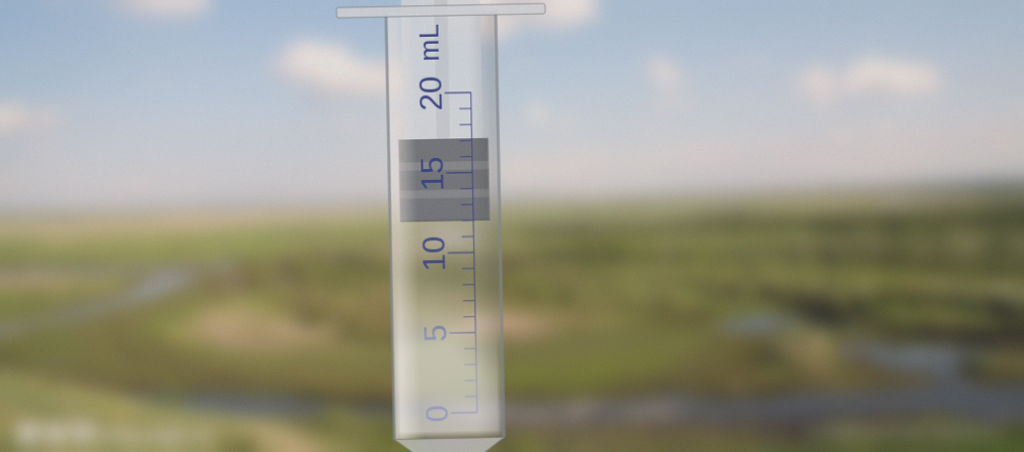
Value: 12 mL
